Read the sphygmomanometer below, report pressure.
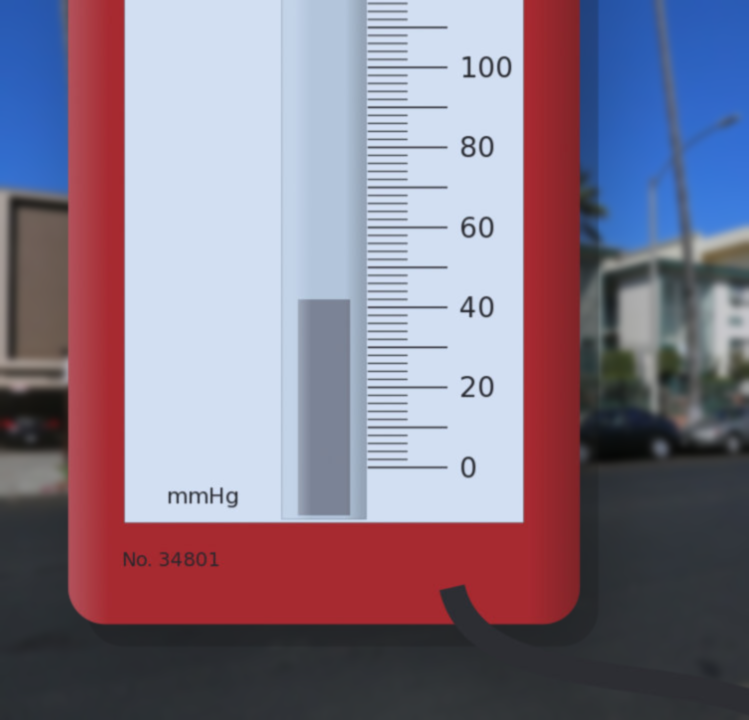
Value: 42 mmHg
